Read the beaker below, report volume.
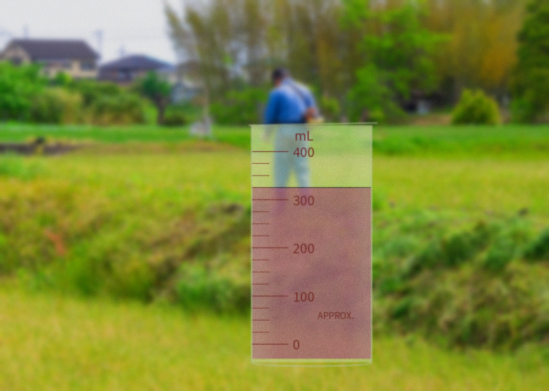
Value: 325 mL
